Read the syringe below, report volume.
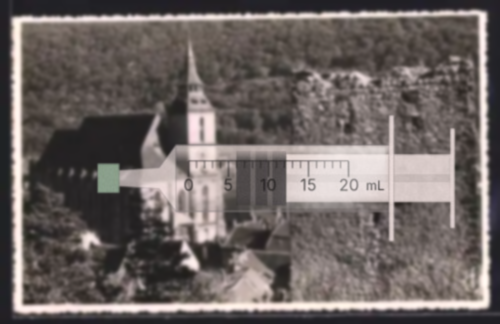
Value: 6 mL
